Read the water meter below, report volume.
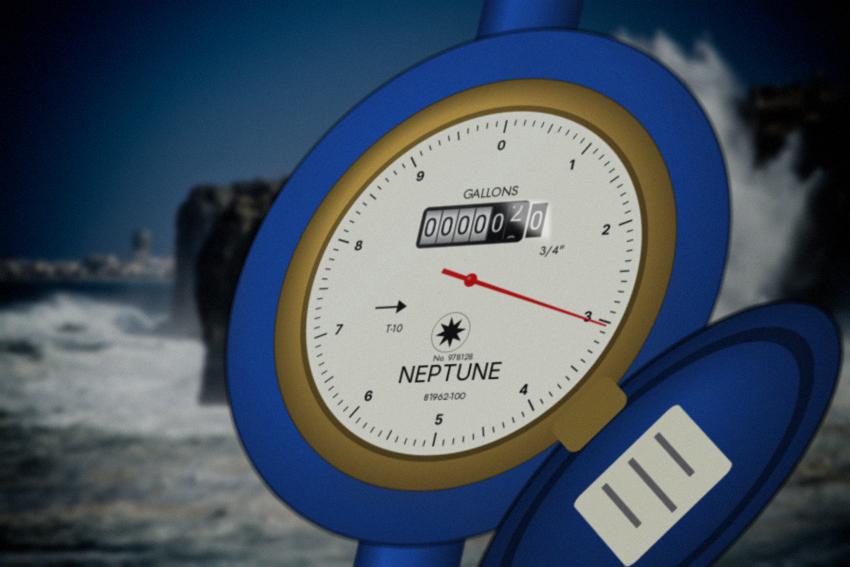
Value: 23.0 gal
